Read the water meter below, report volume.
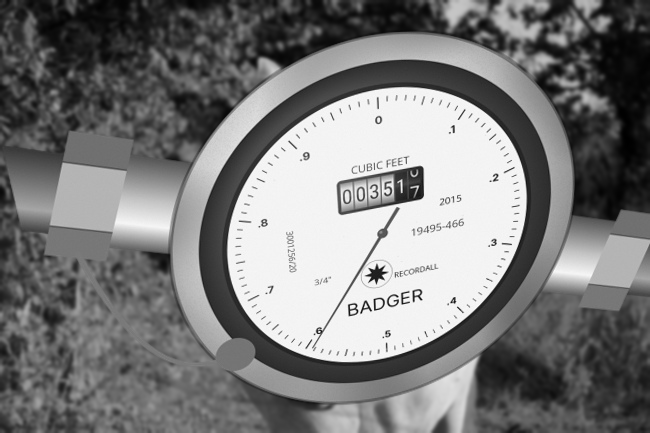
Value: 3516.59 ft³
